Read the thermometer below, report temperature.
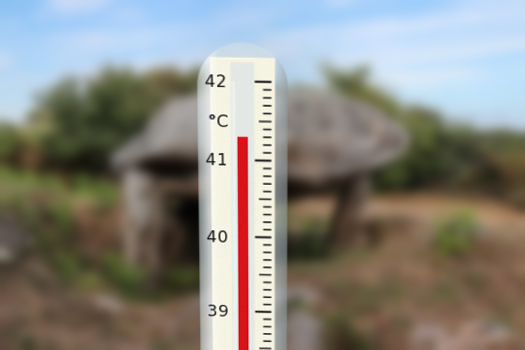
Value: 41.3 °C
